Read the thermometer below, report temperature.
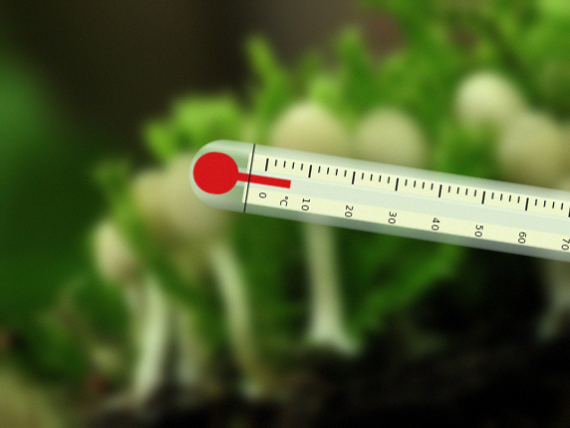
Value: 6 °C
